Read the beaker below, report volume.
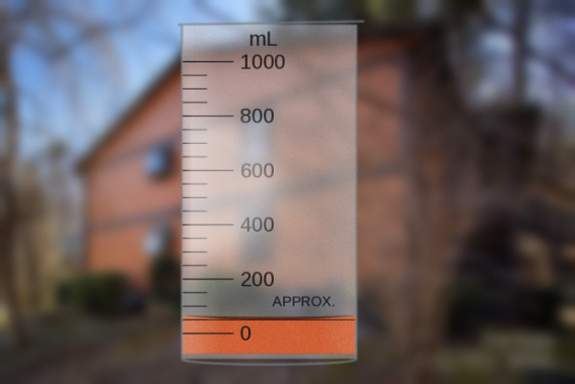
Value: 50 mL
